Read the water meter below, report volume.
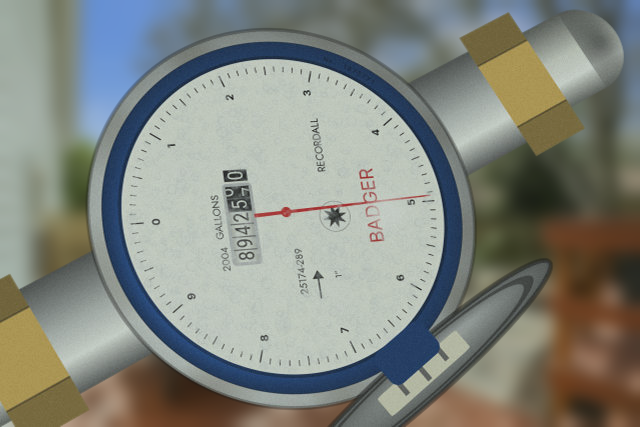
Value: 8942564.9 gal
